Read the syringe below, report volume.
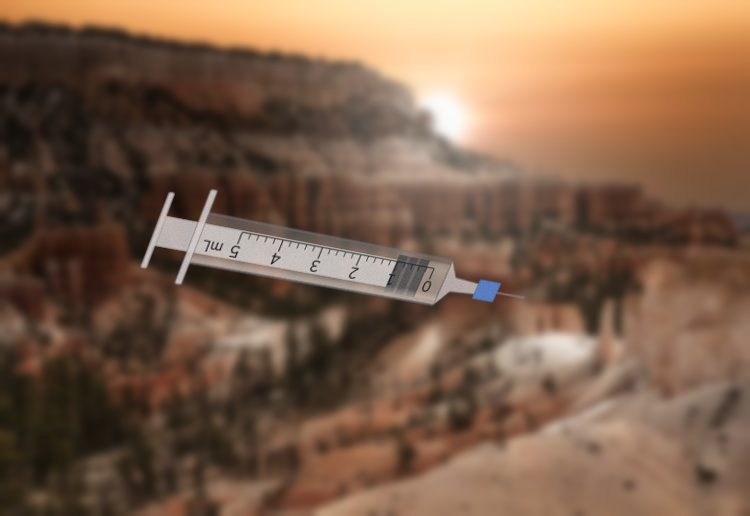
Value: 0.2 mL
